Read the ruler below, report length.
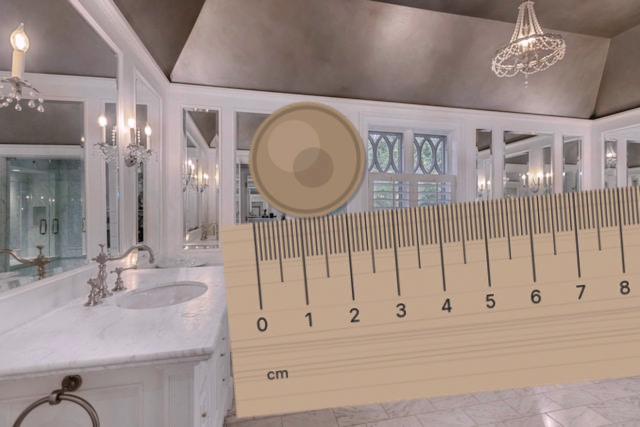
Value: 2.5 cm
